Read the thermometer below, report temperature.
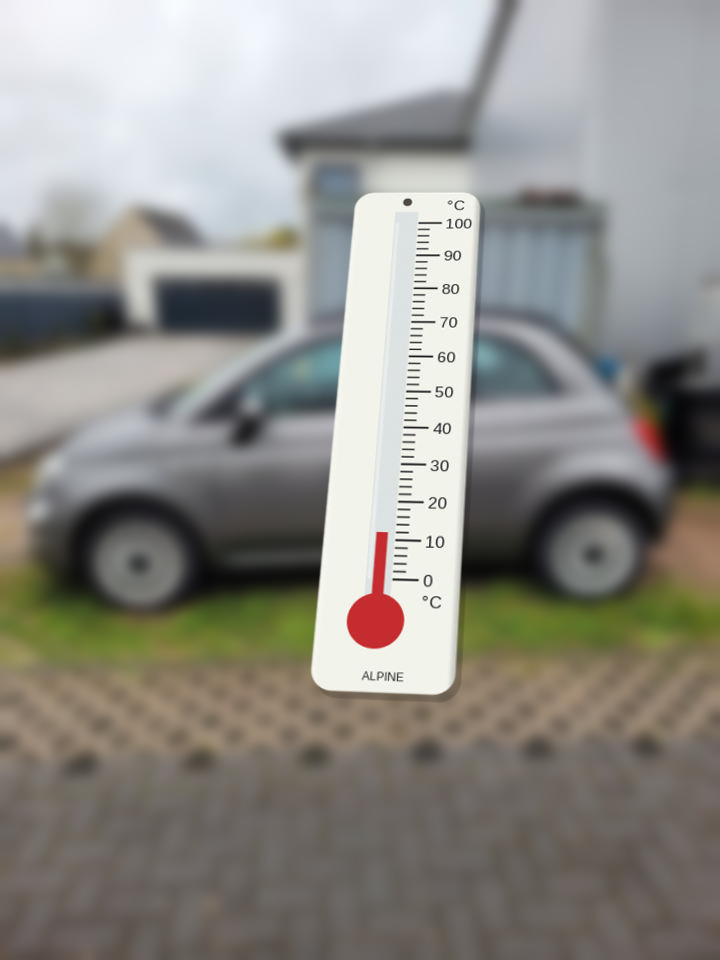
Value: 12 °C
